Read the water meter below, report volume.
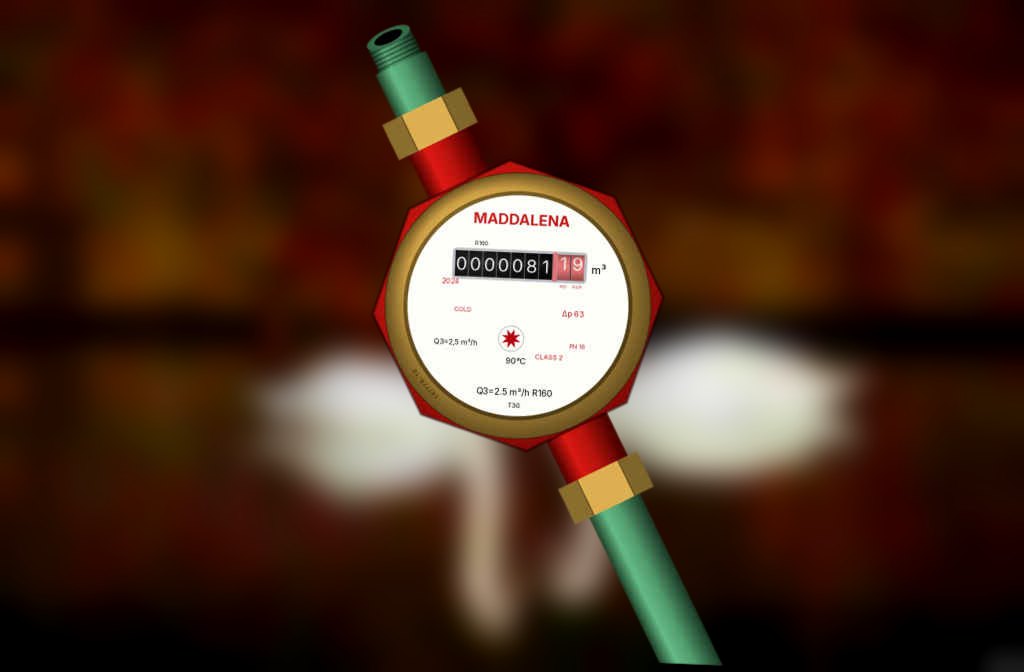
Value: 81.19 m³
